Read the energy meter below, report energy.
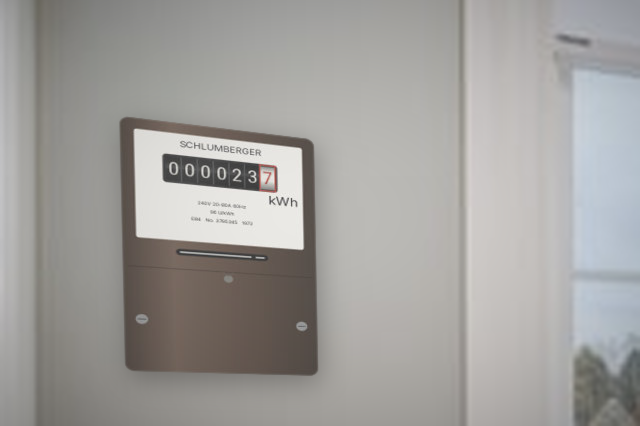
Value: 23.7 kWh
